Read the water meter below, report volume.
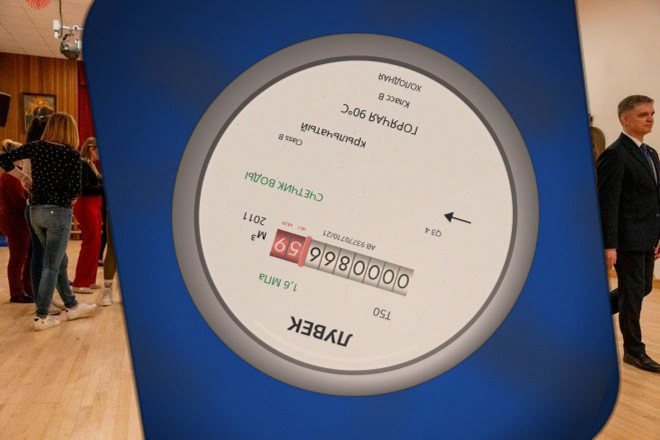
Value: 866.59 m³
